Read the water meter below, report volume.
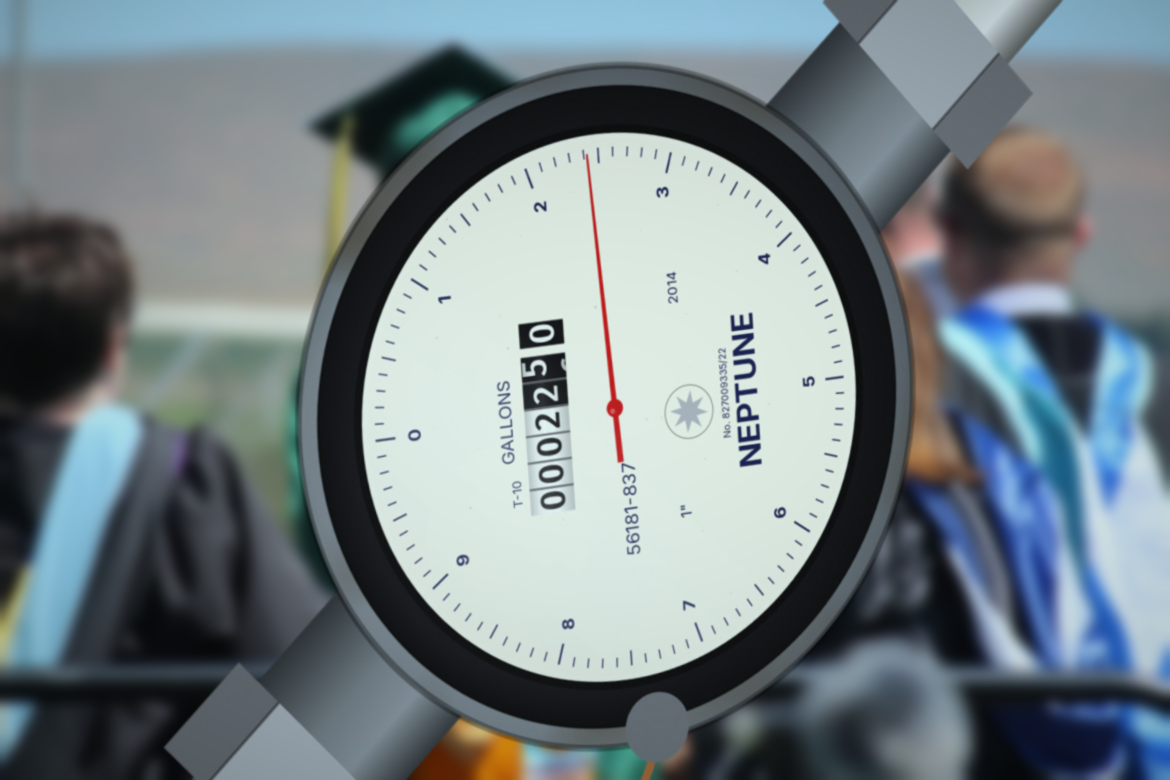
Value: 2252.4 gal
